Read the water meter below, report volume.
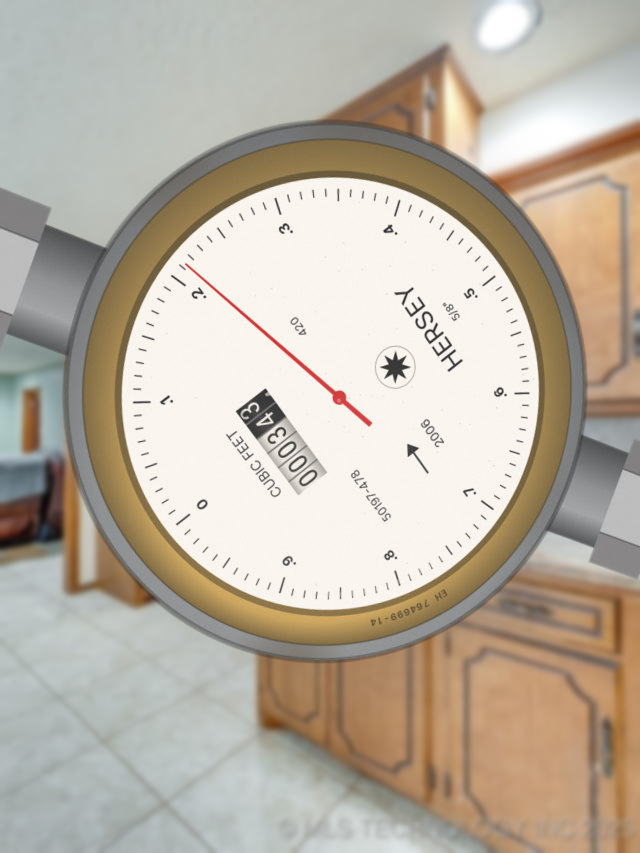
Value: 343.21 ft³
